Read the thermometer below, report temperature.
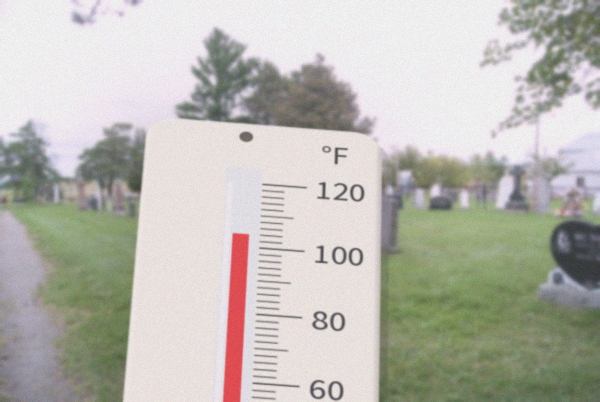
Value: 104 °F
